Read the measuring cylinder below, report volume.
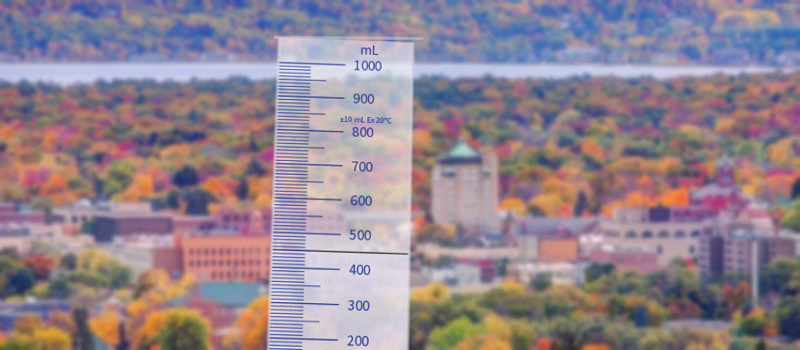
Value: 450 mL
